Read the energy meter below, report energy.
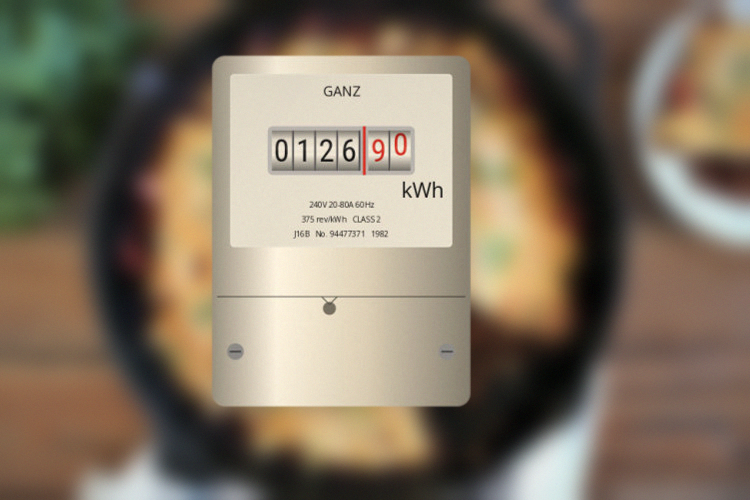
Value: 126.90 kWh
